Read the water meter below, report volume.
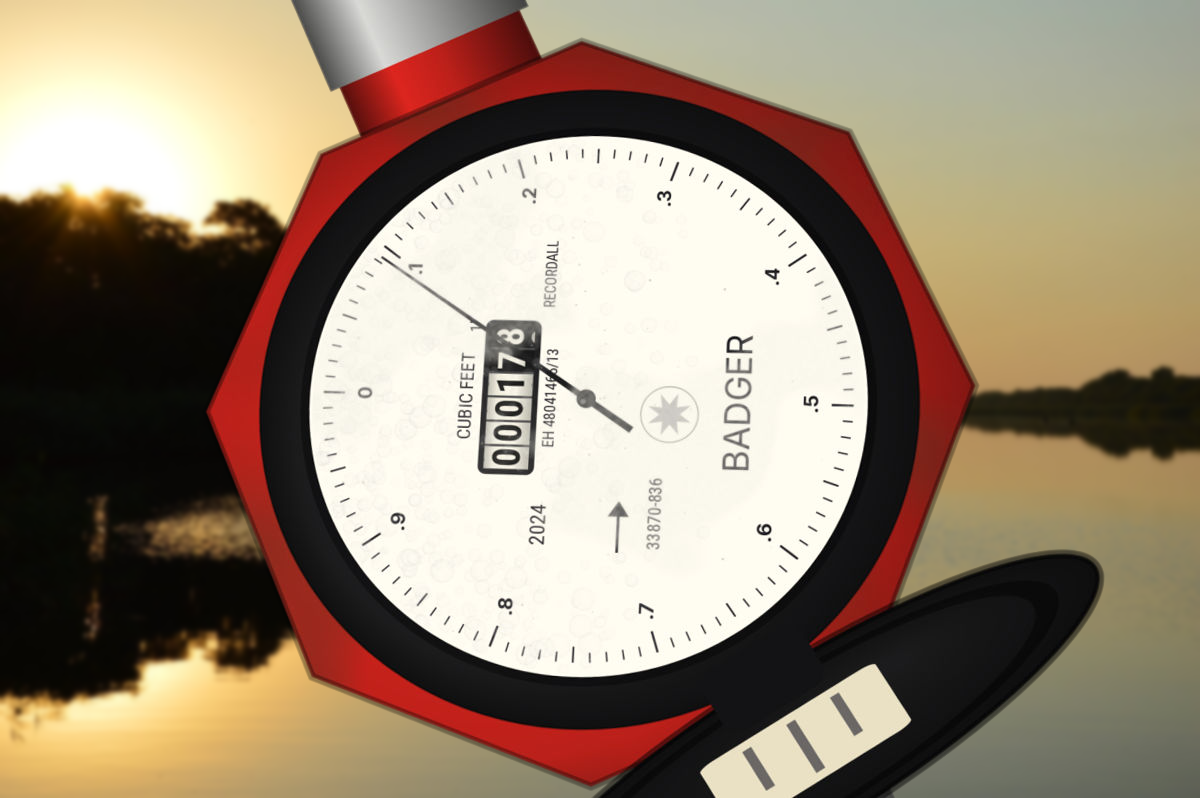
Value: 178.09 ft³
